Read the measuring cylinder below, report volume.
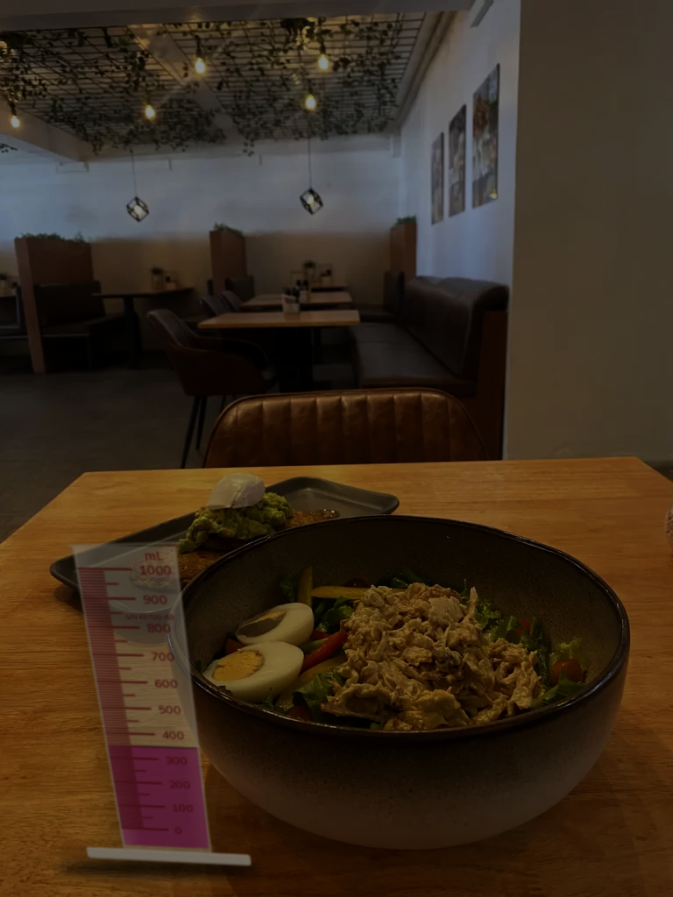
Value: 350 mL
